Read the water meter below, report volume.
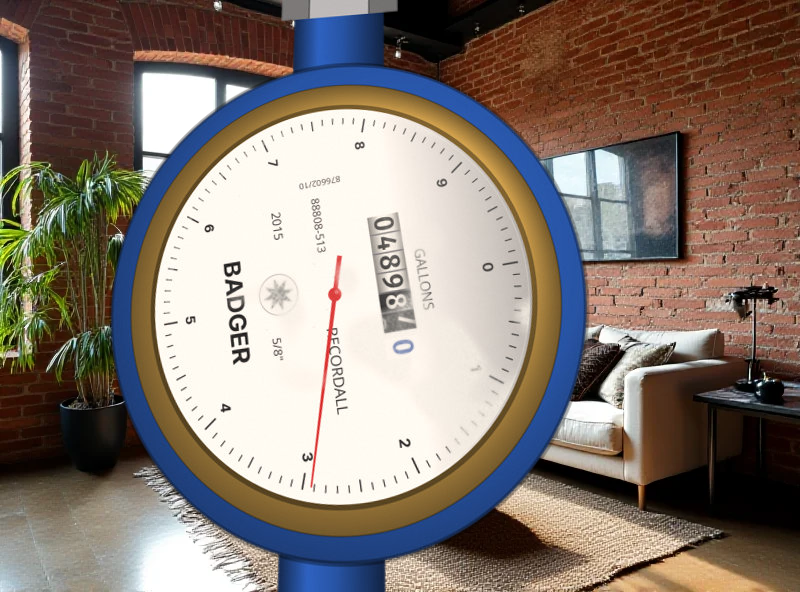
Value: 489872.9 gal
